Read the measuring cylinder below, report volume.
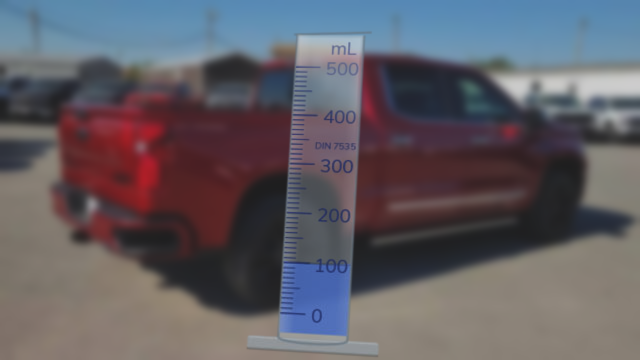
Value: 100 mL
